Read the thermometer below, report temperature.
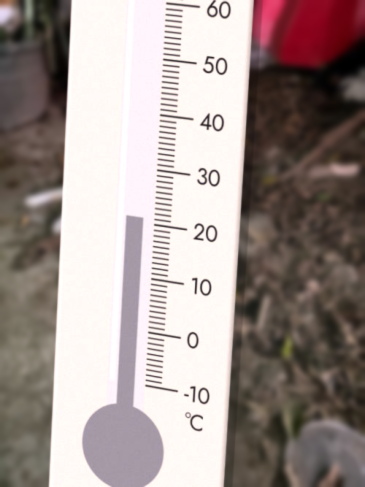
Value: 21 °C
